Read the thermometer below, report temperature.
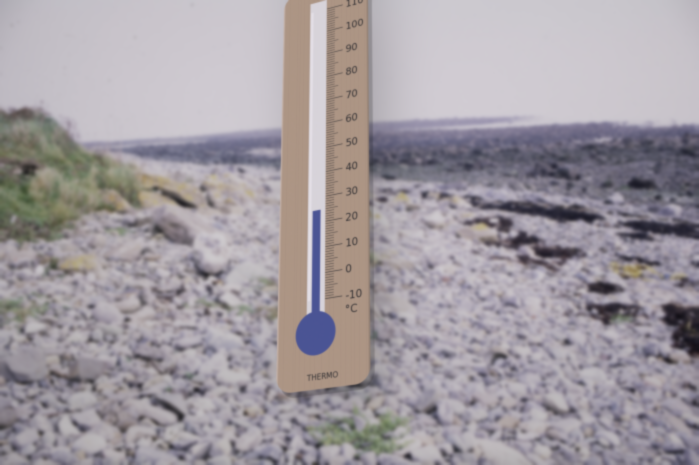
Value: 25 °C
